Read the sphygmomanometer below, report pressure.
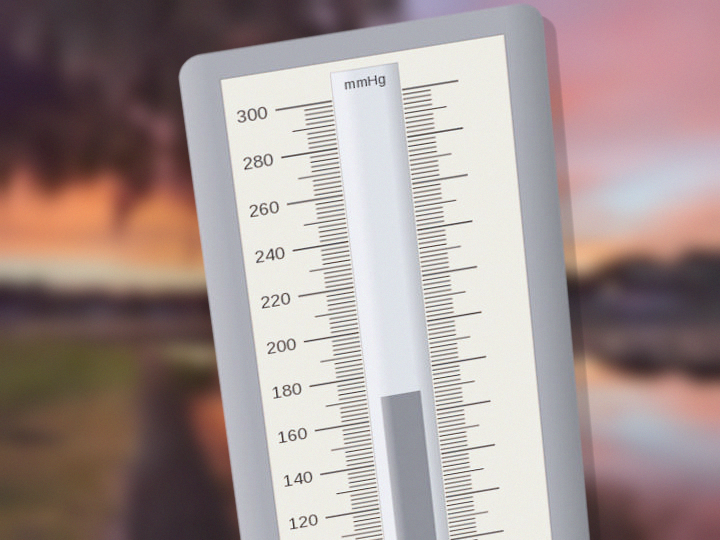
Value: 170 mmHg
